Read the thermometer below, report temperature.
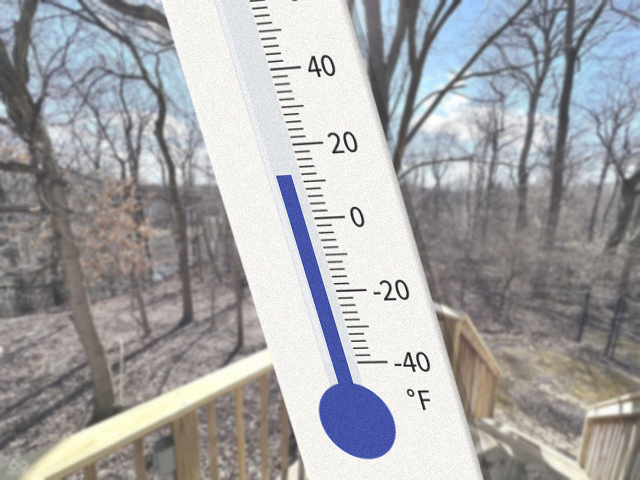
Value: 12 °F
